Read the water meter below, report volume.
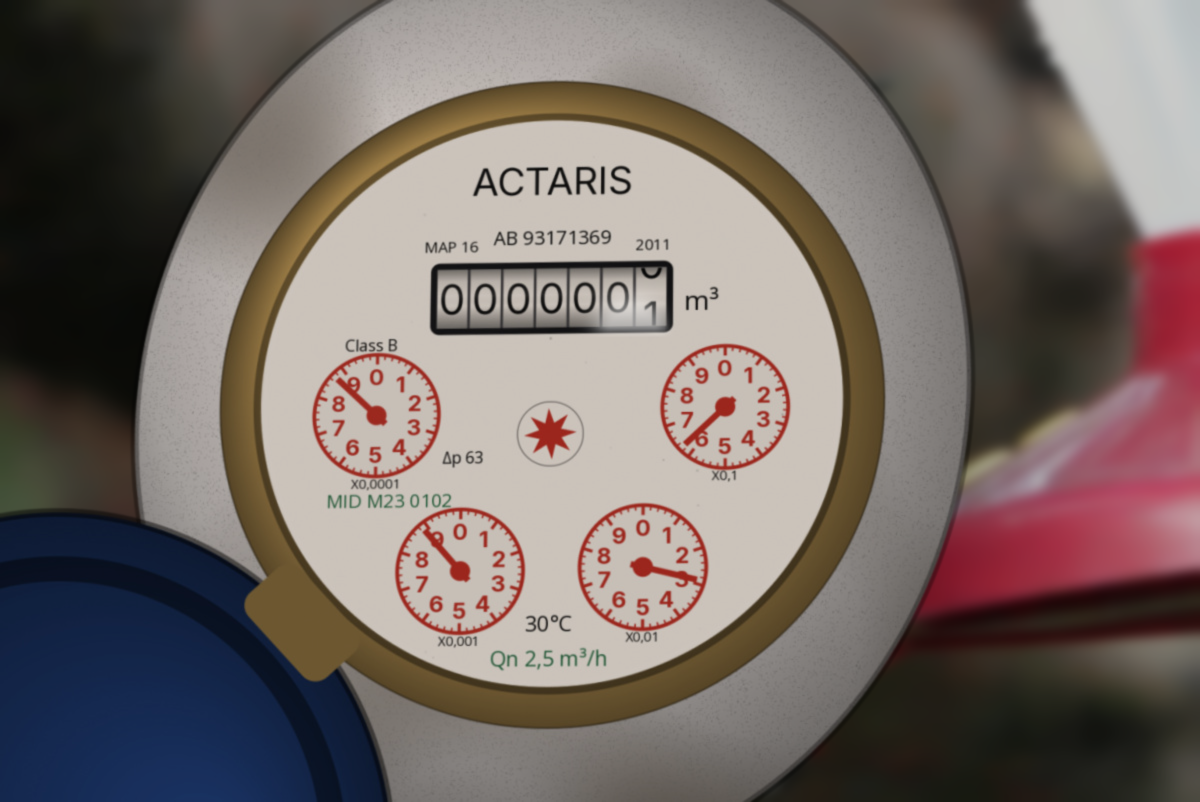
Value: 0.6288 m³
